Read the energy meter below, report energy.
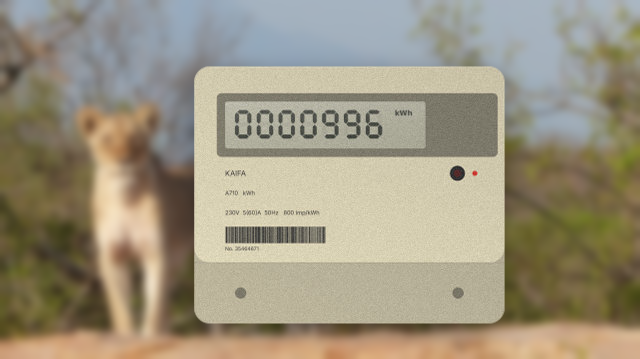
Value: 996 kWh
